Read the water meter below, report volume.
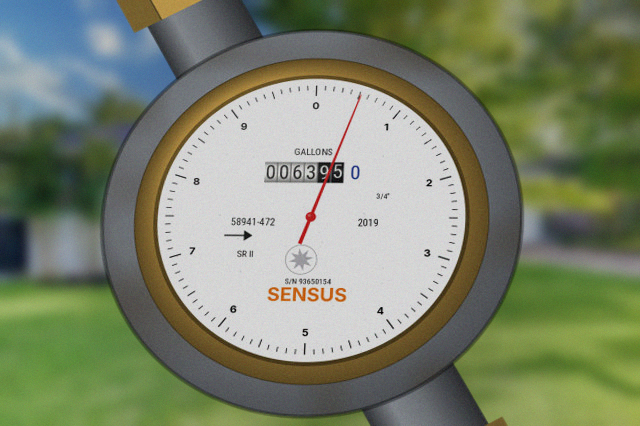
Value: 63950.5 gal
